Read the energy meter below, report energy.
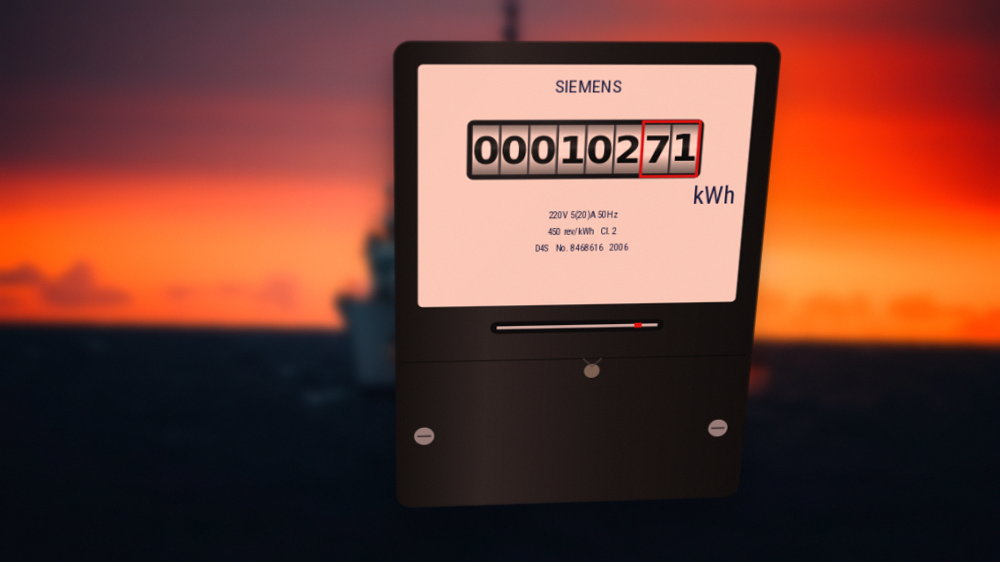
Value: 102.71 kWh
